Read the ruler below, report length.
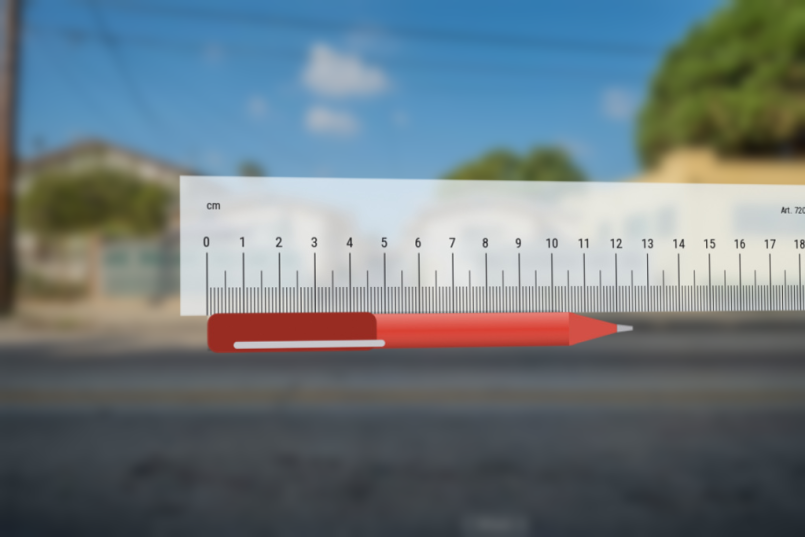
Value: 12.5 cm
